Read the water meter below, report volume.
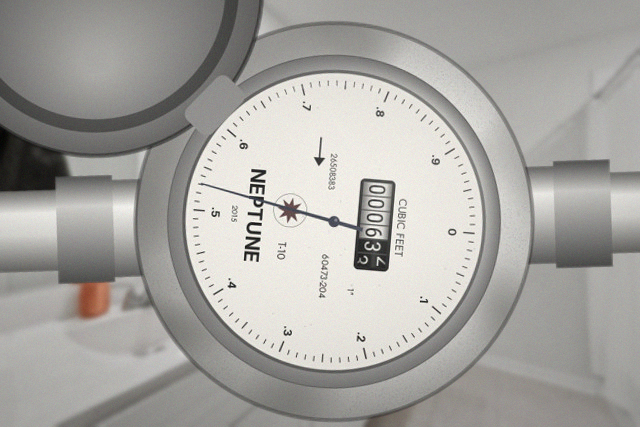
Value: 632.53 ft³
